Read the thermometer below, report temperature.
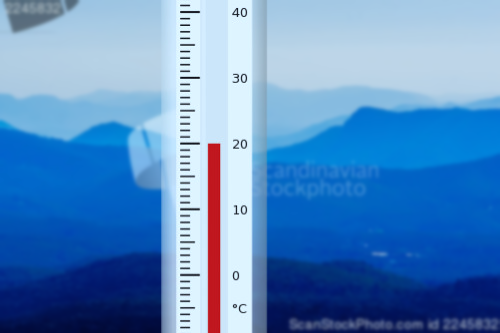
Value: 20 °C
